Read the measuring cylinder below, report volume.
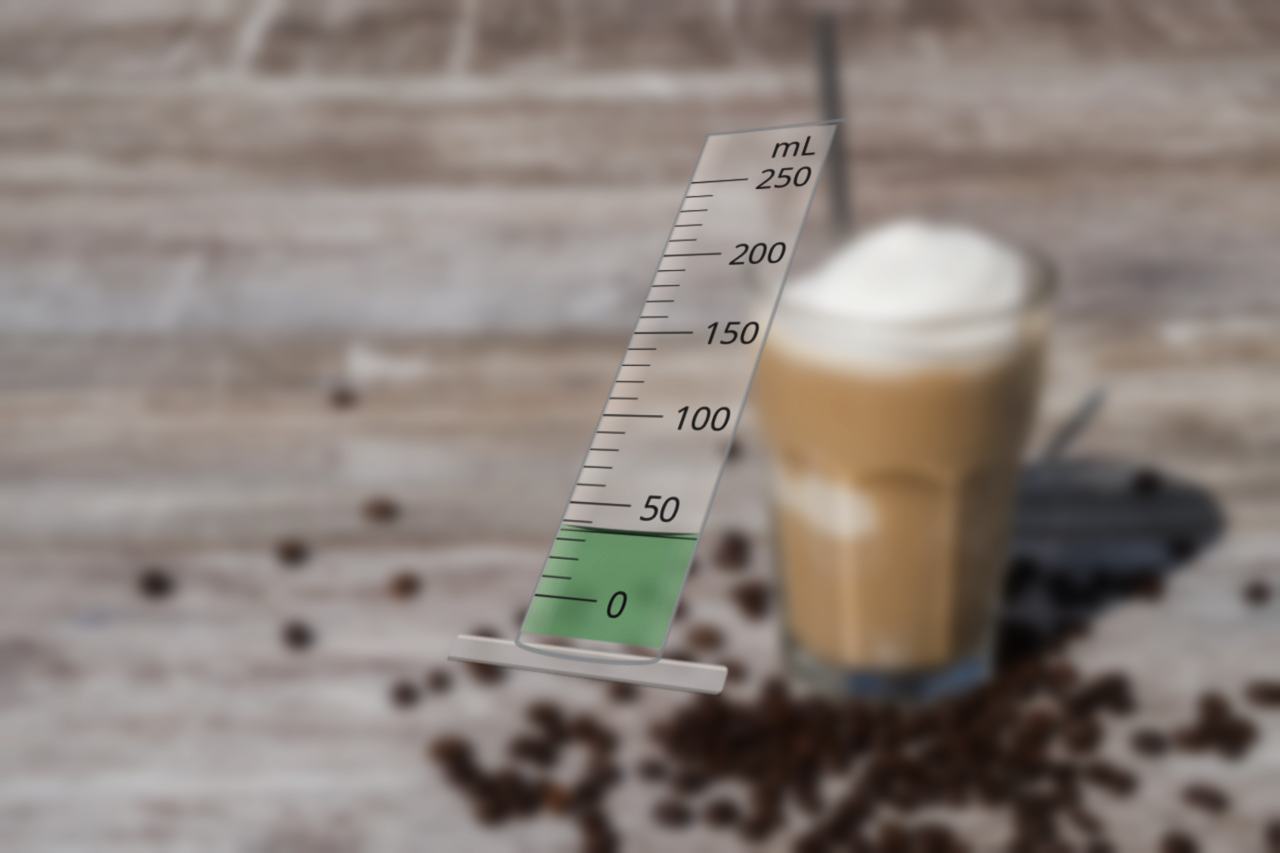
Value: 35 mL
